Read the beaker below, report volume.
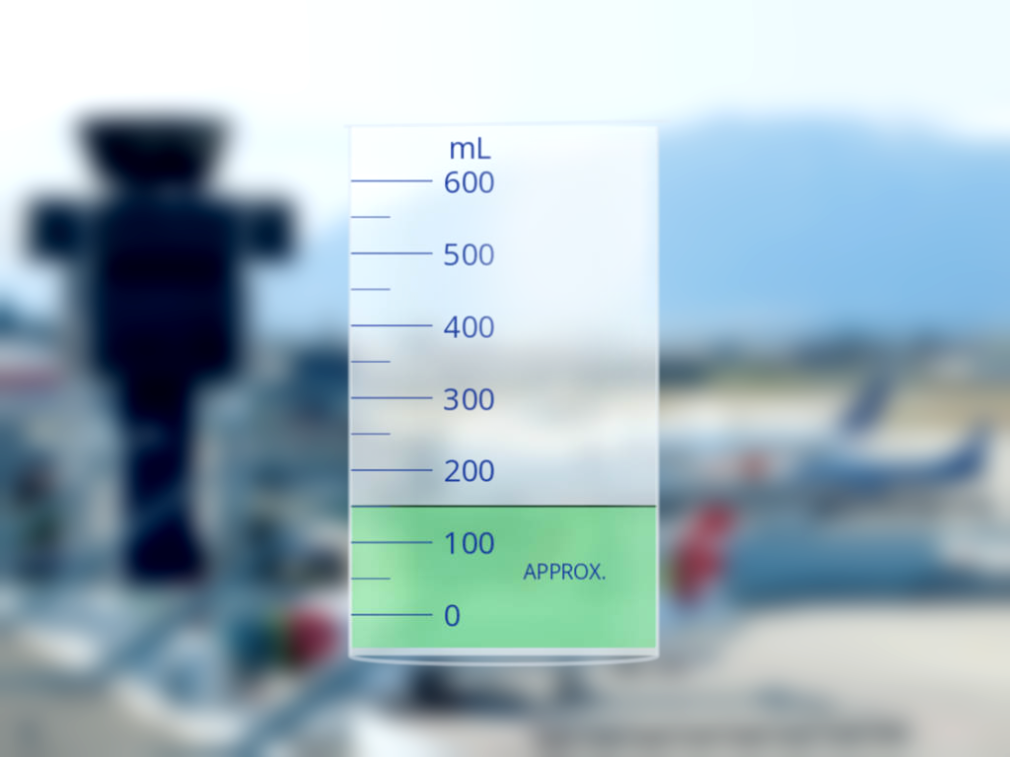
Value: 150 mL
